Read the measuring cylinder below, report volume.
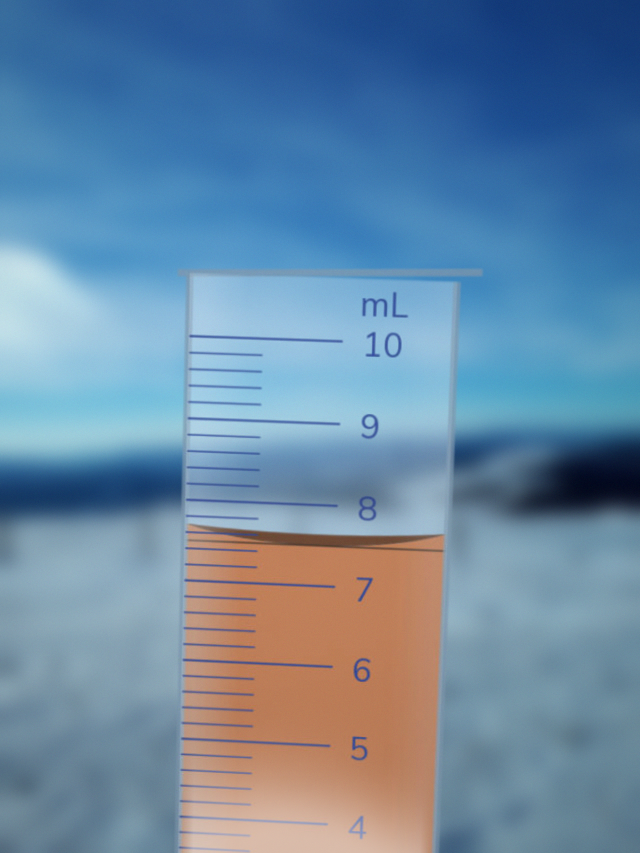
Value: 7.5 mL
